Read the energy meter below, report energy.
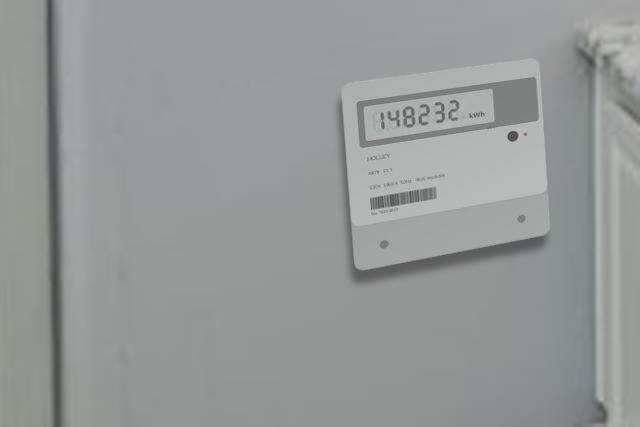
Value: 148232 kWh
